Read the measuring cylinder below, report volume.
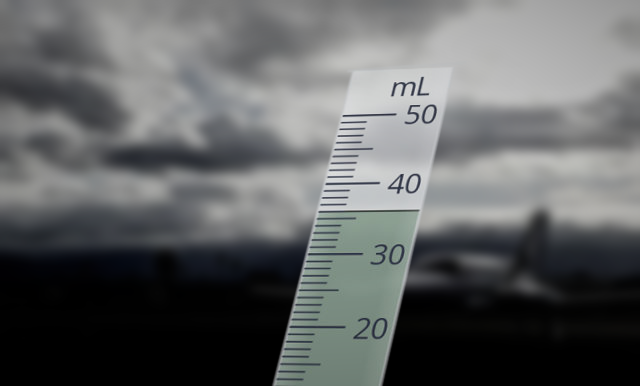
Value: 36 mL
